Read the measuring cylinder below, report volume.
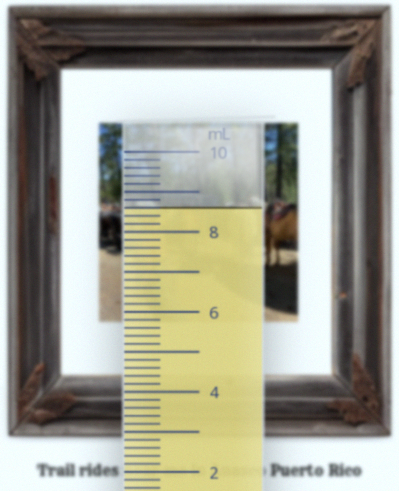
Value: 8.6 mL
